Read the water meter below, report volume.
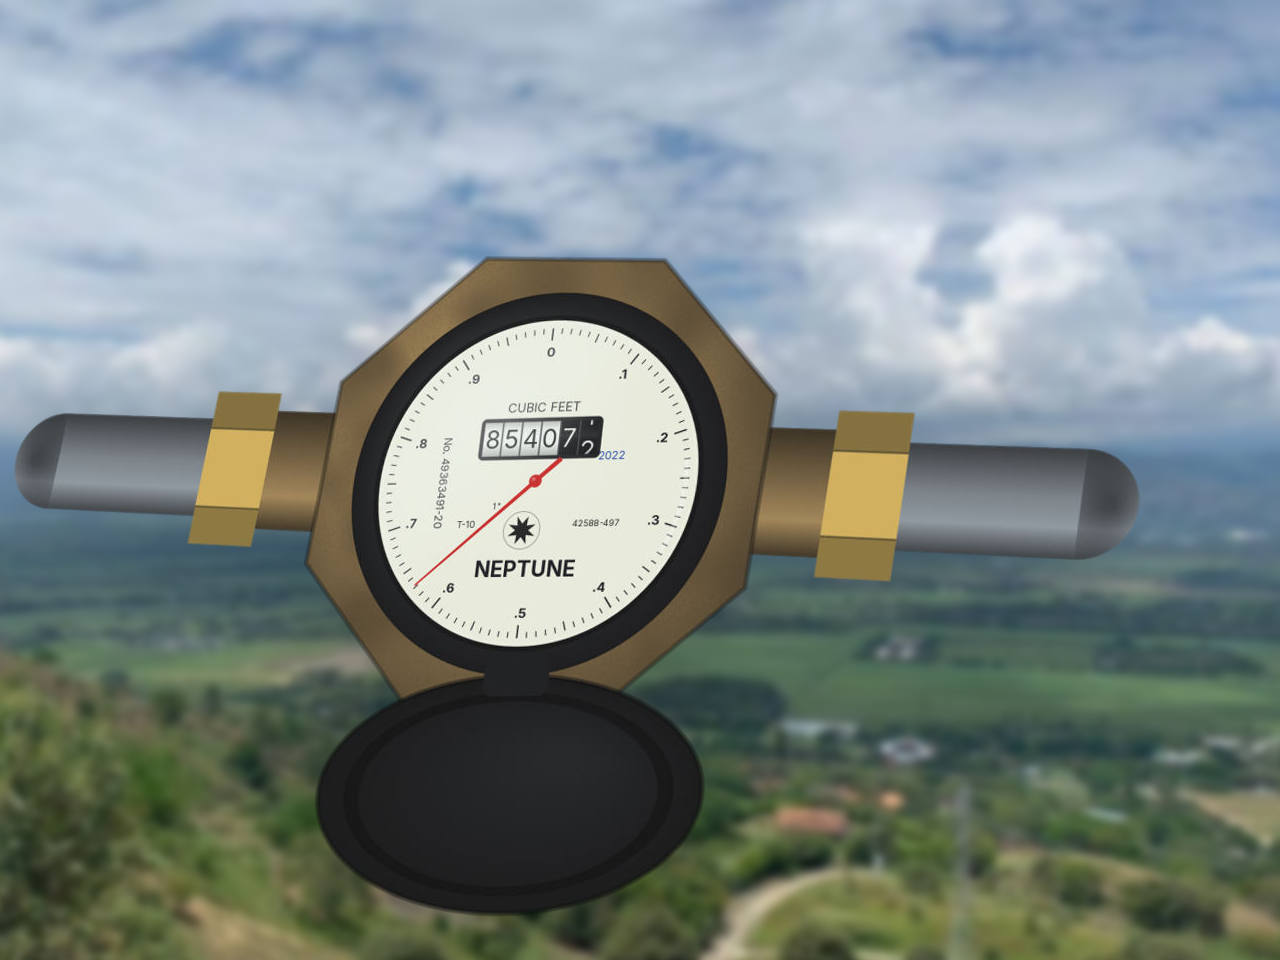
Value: 854071.63 ft³
